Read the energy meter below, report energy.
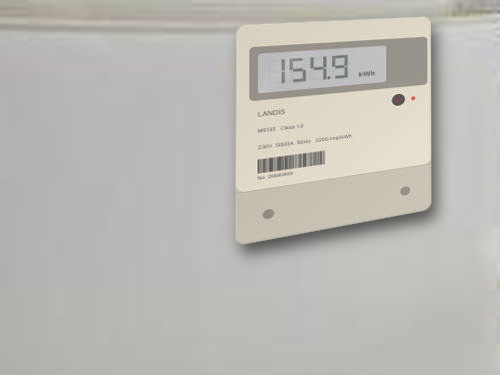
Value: 154.9 kWh
